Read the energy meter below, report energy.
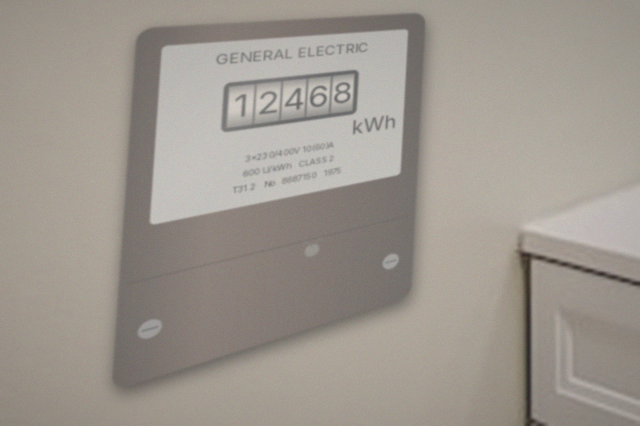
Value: 12468 kWh
